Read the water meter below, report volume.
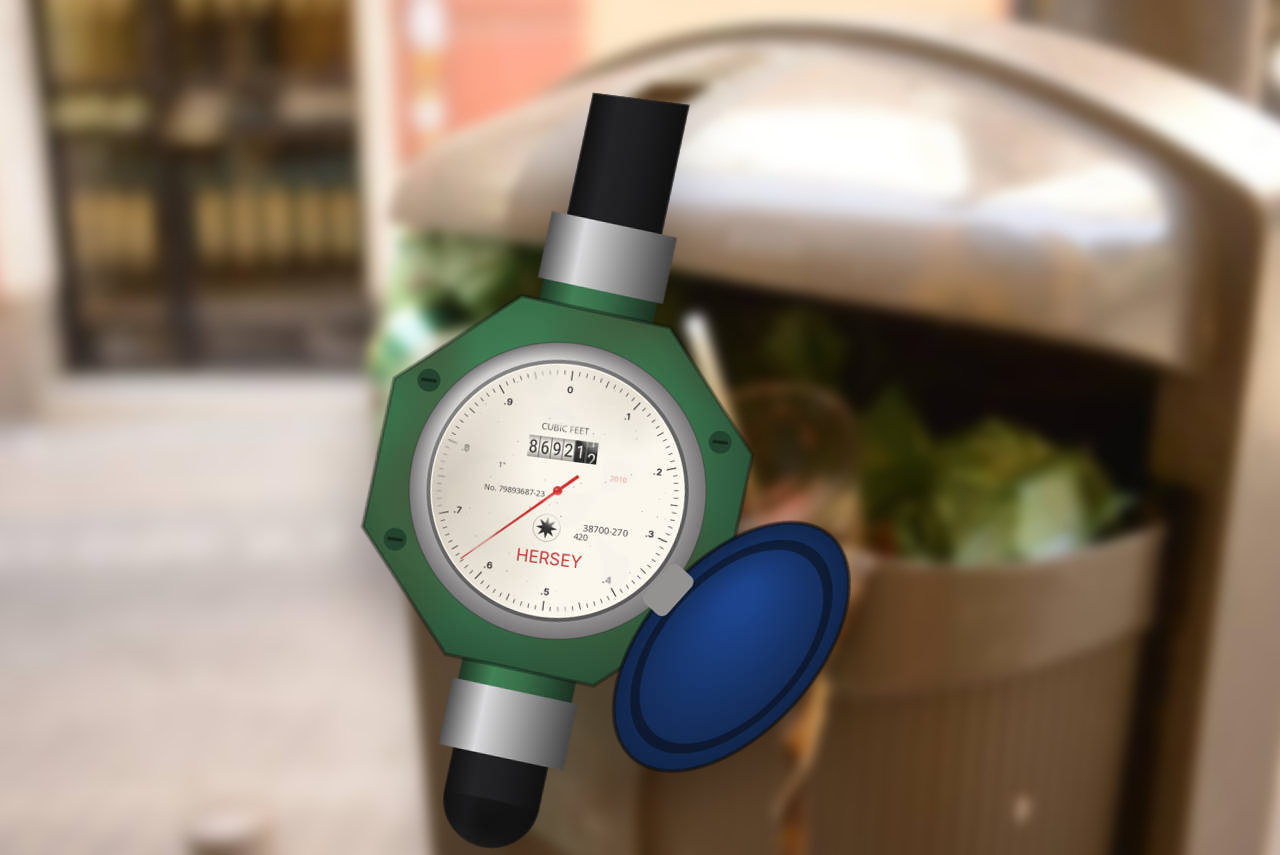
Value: 869211.63 ft³
